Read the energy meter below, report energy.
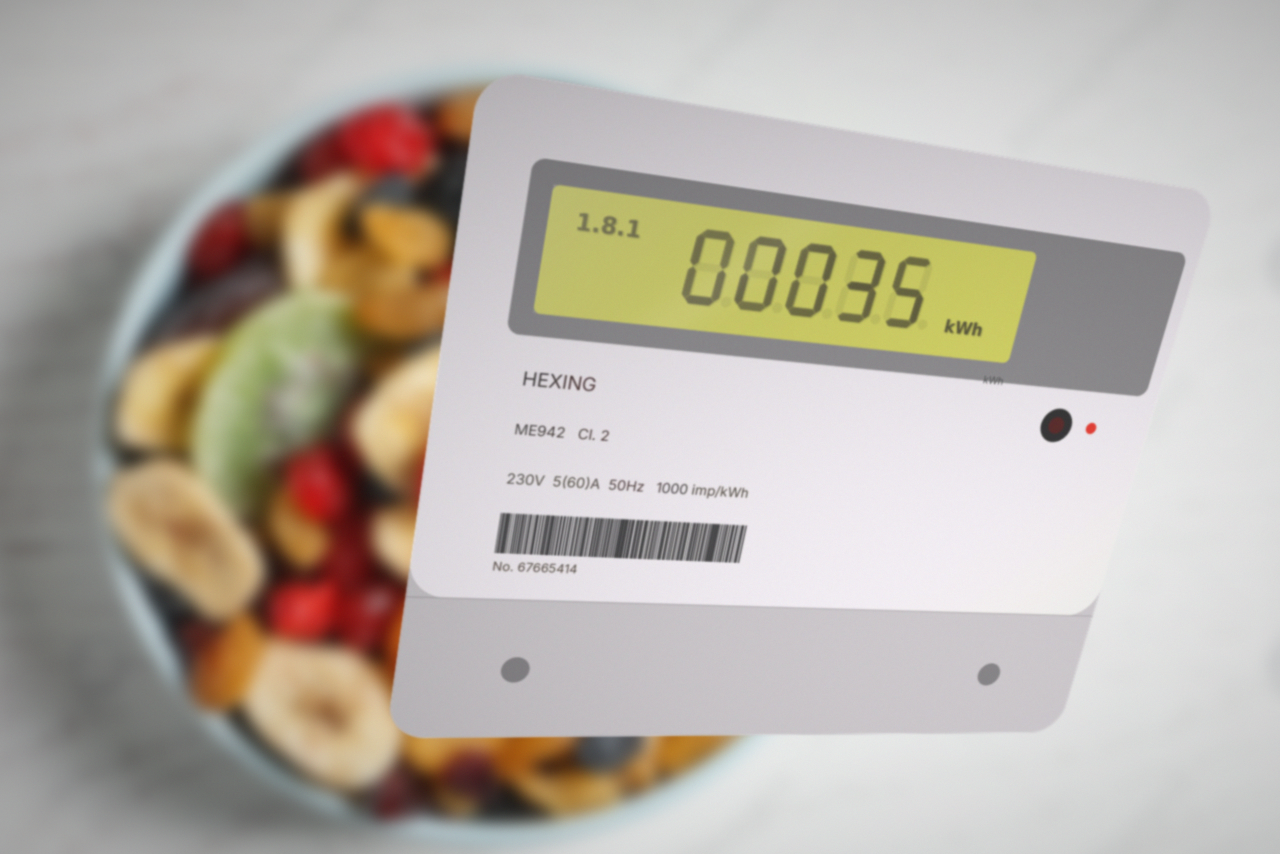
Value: 35 kWh
